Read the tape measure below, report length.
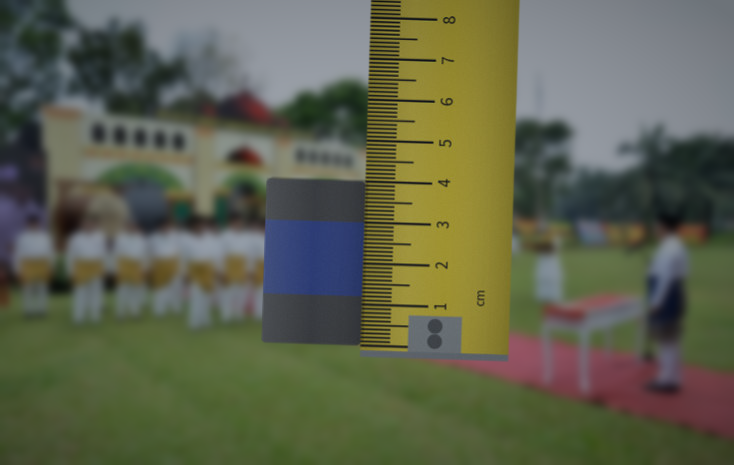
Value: 4 cm
